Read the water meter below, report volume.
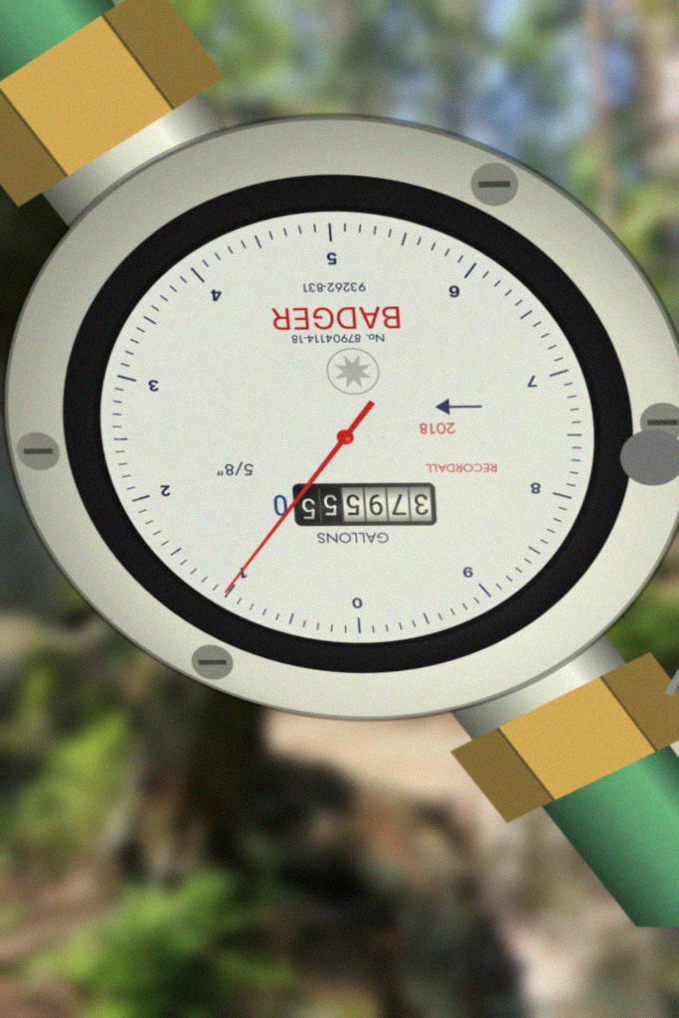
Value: 3795551.0 gal
